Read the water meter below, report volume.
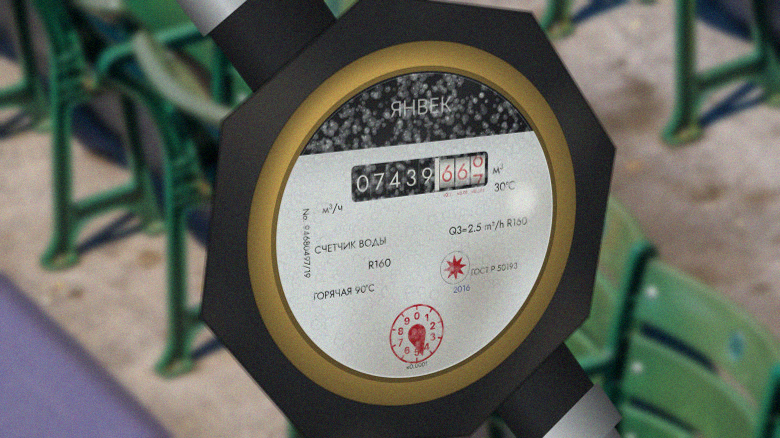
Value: 7439.6664 m³
